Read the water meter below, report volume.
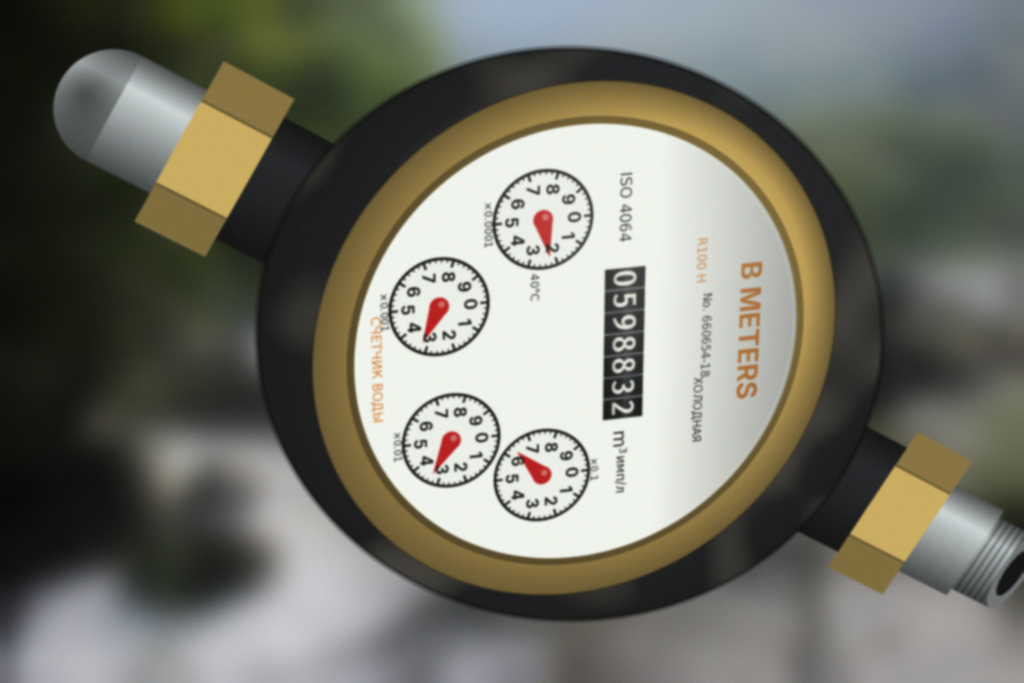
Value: 598832.6332 m³
